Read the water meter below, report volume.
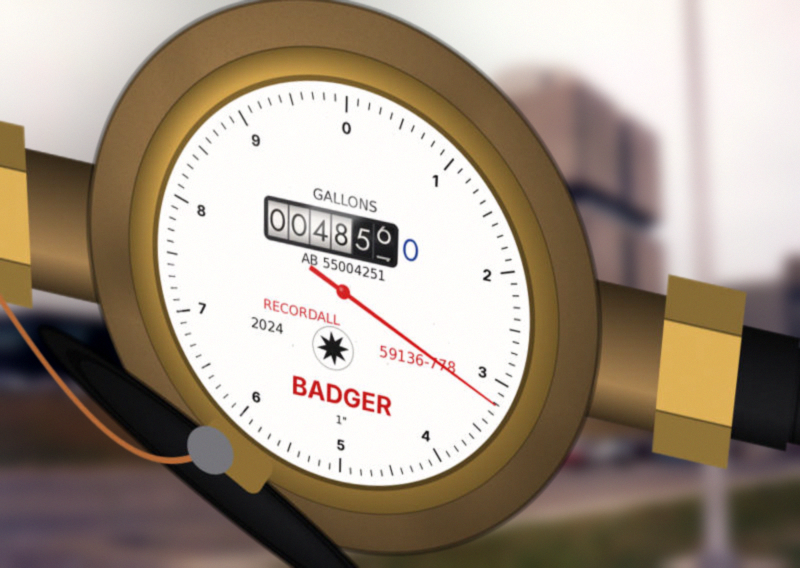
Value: 48563.2 gal
